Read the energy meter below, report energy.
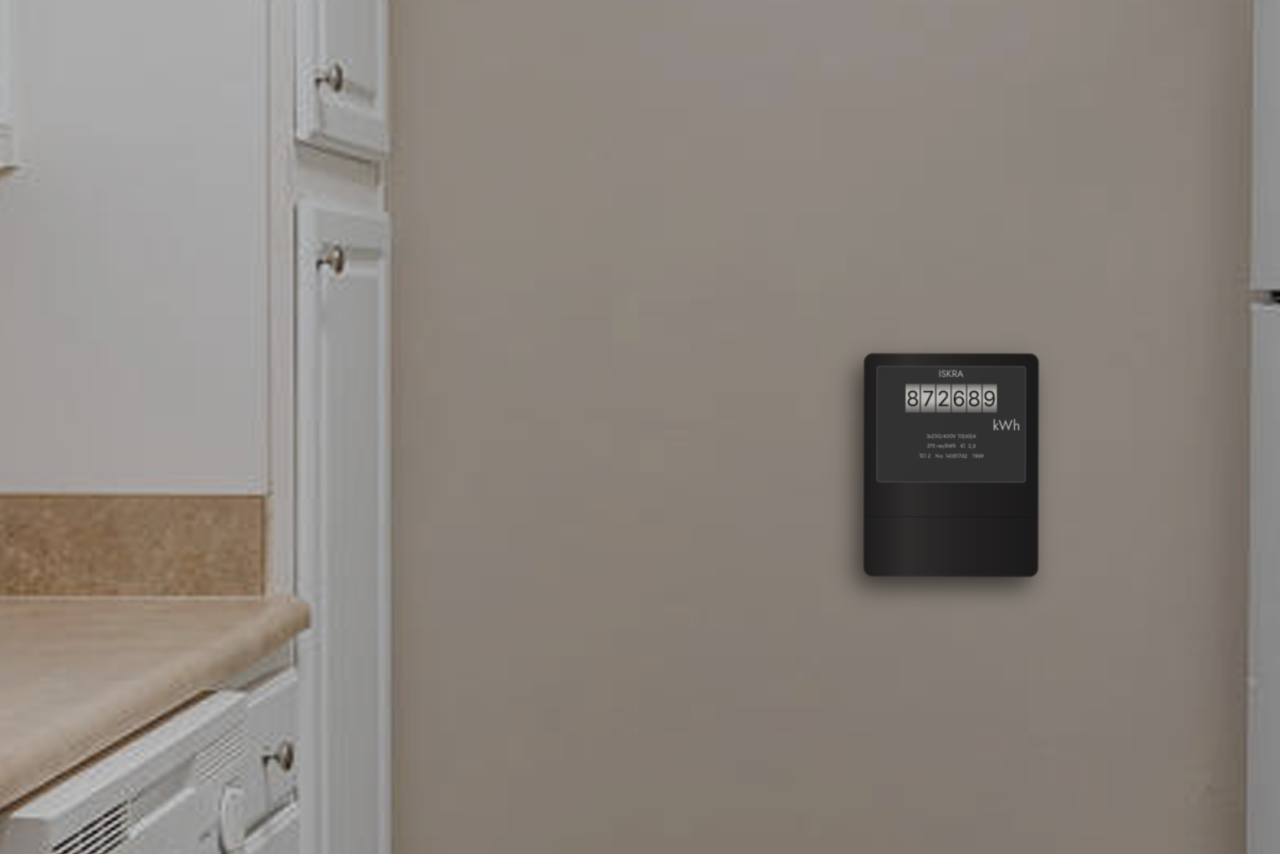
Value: 872689 kWh
